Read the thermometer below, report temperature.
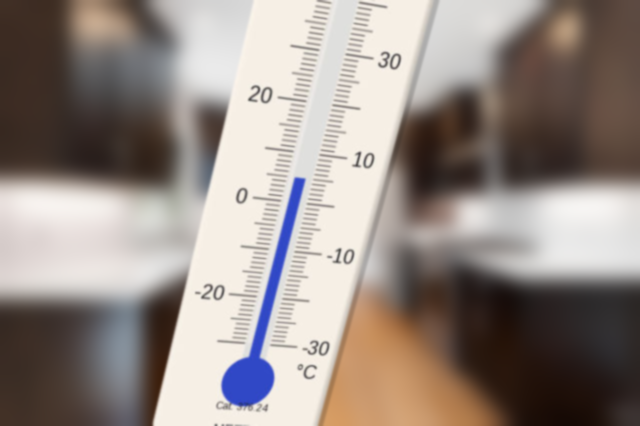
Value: 5 °C
